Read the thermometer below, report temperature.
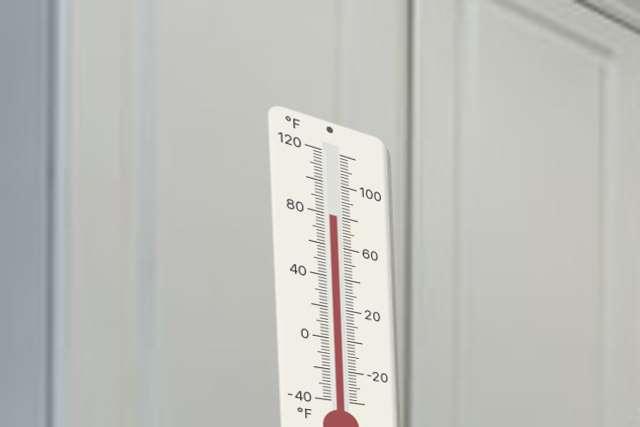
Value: 80 °F
